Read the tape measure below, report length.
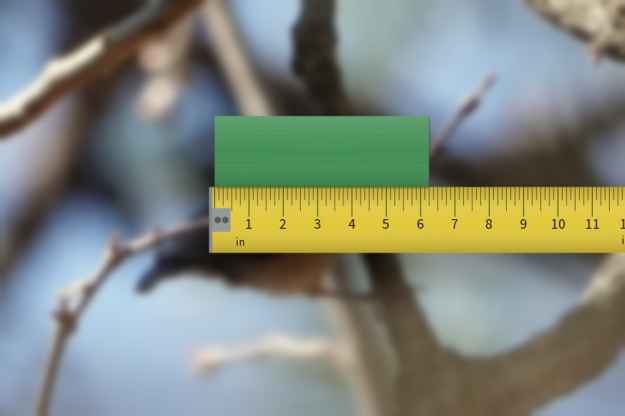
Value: 6.25 in
